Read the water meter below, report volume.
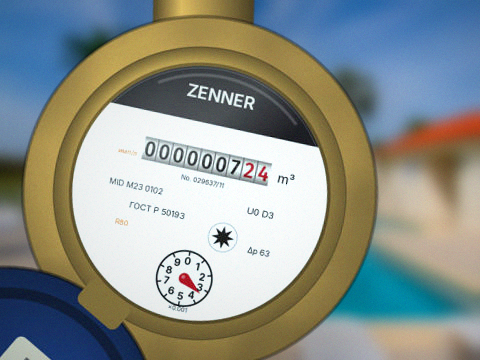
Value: 7.243 m³
